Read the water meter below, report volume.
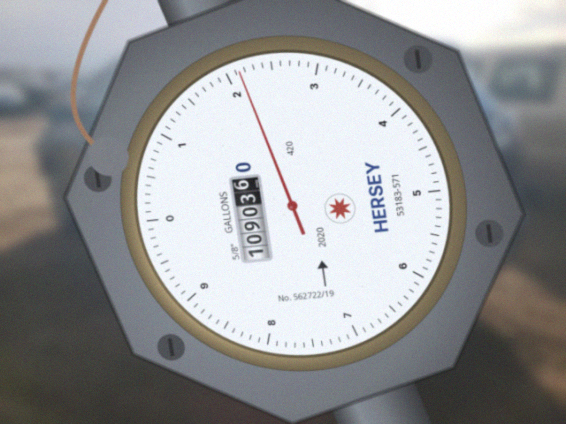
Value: 1090362.1 gal
